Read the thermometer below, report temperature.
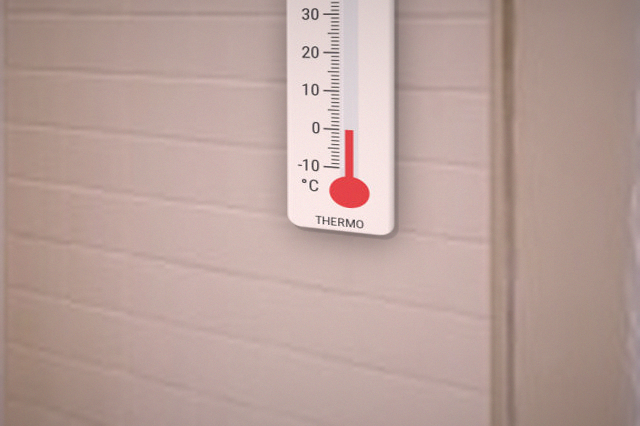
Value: 0 °C
